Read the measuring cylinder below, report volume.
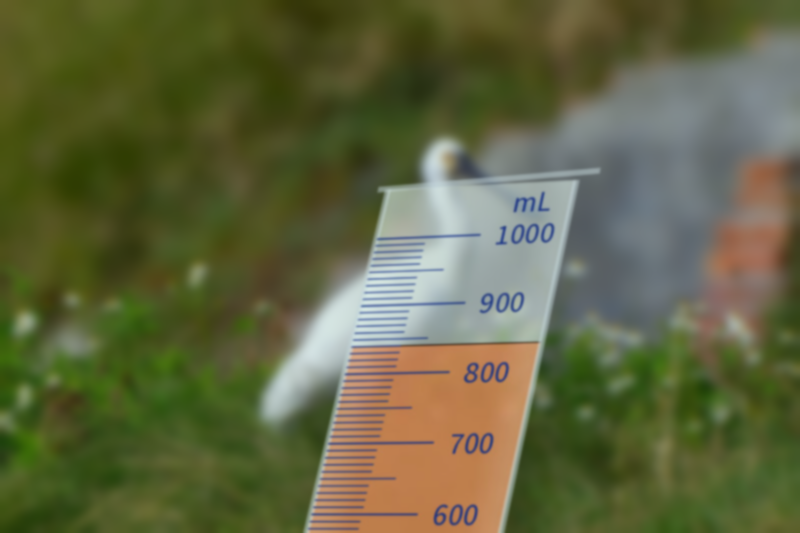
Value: 840 mL
